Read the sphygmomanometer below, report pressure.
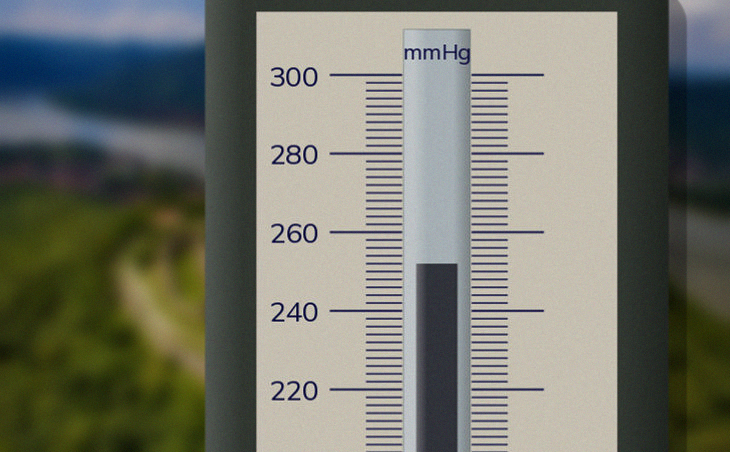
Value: 252 mmHg
